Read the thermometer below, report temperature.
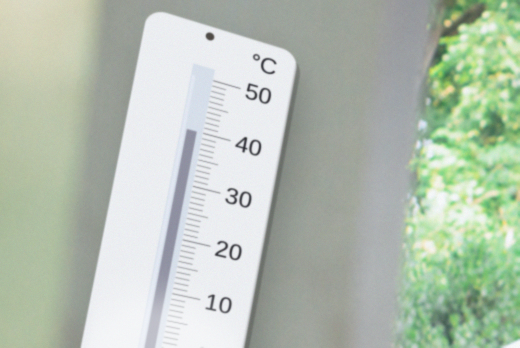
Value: 40 °C
